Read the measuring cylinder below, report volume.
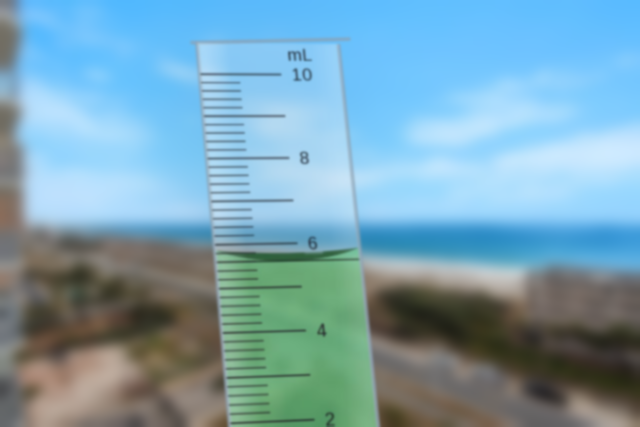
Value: 5.6 mL
